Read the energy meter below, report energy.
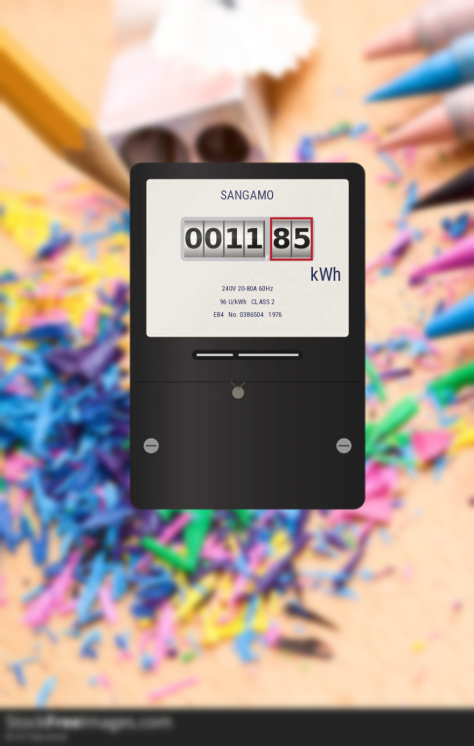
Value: 11.85 kWh
